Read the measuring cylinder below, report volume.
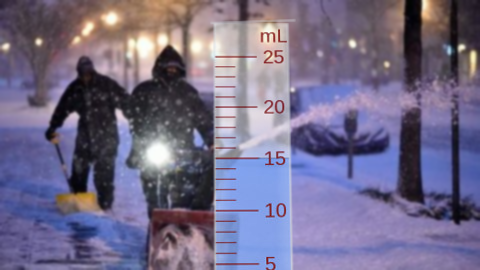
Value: 15 mL
